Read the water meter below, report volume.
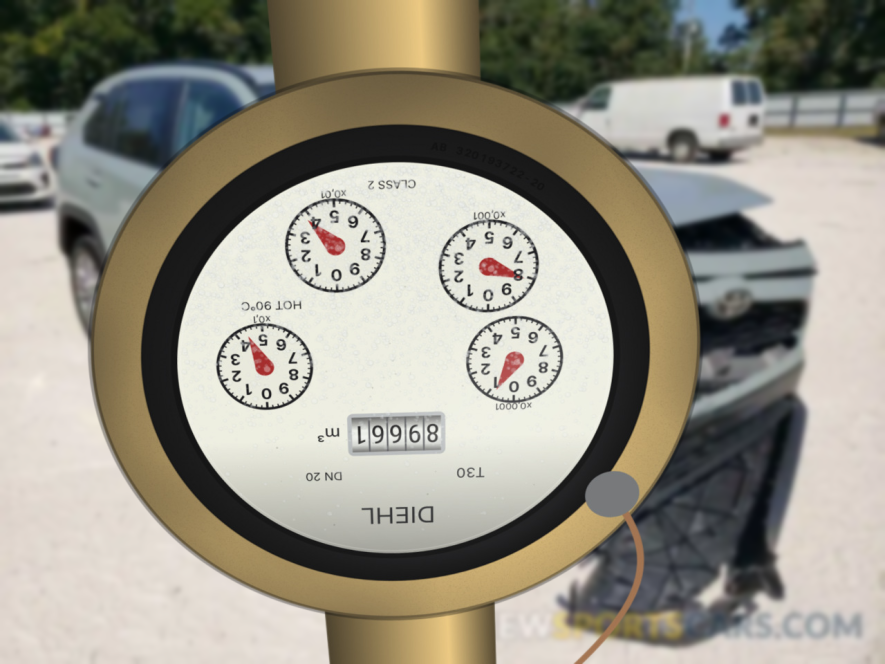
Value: 89661.4380 m³
